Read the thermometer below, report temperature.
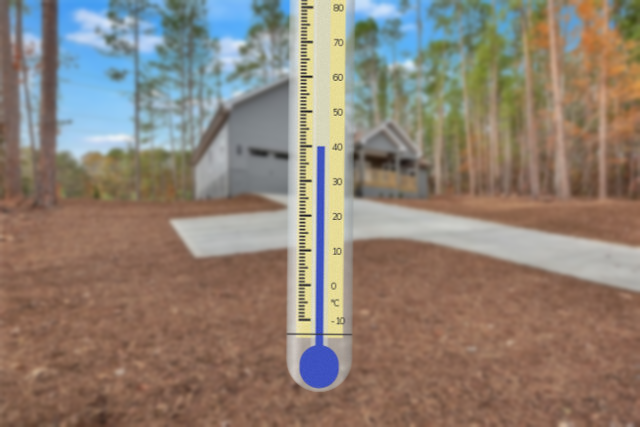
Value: 40 °C
